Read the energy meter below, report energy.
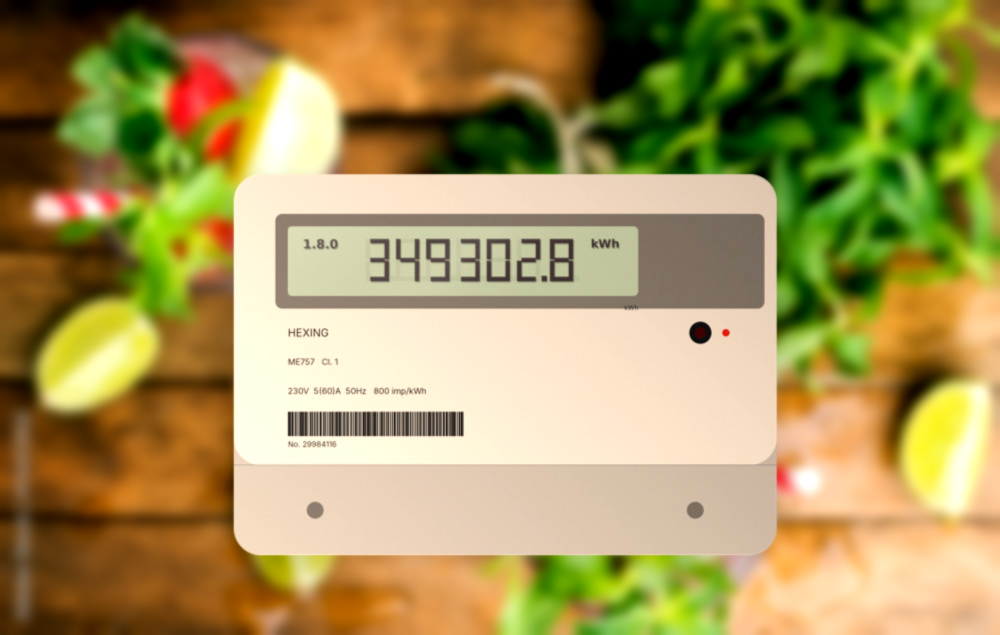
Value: 349302.8 kWh
